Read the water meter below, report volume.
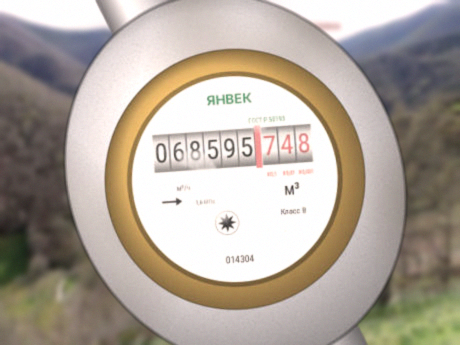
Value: 68595.748 m³
